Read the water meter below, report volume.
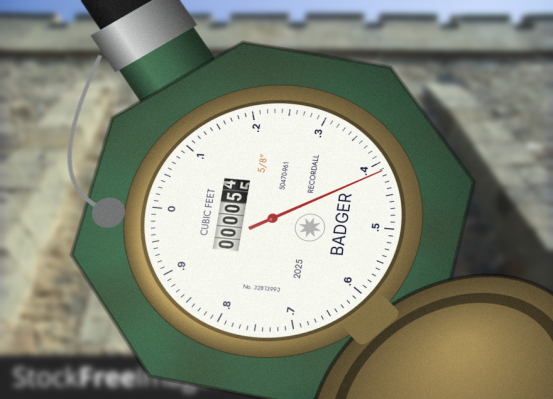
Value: 54.41 ft³
